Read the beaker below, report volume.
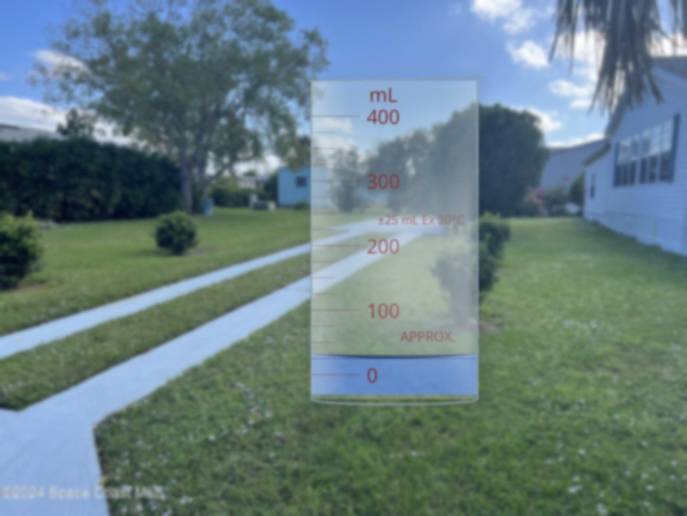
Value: 25 mL
